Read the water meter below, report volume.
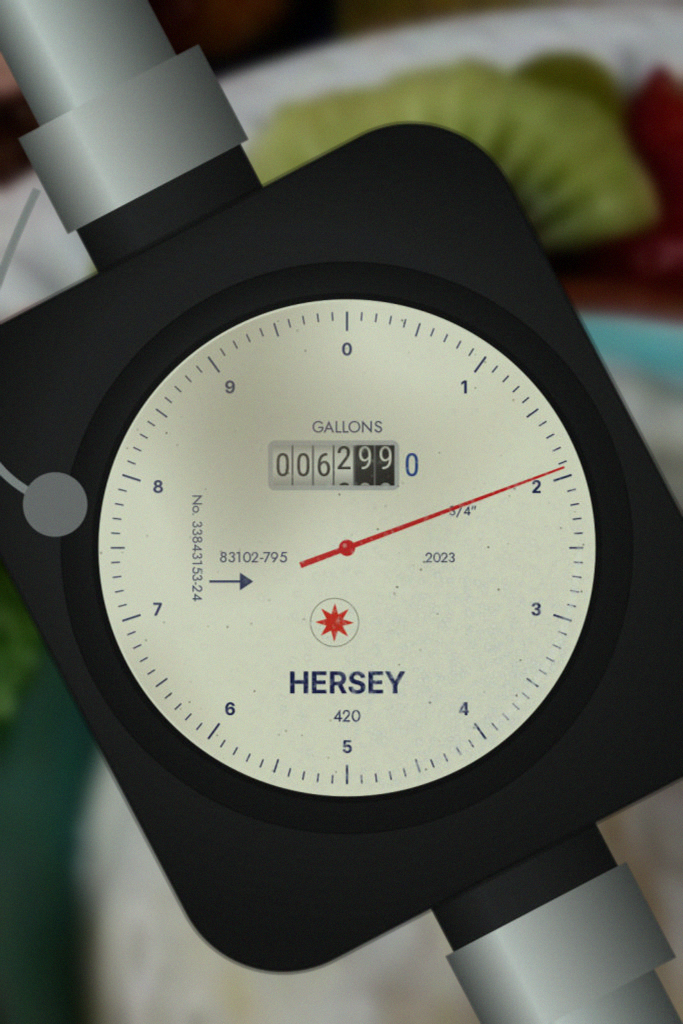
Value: 62991.9 gal
